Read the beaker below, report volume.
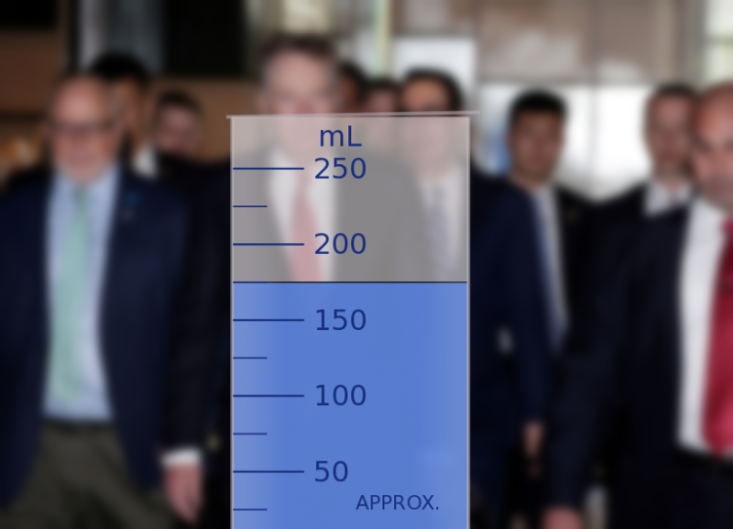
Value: 175 mL
